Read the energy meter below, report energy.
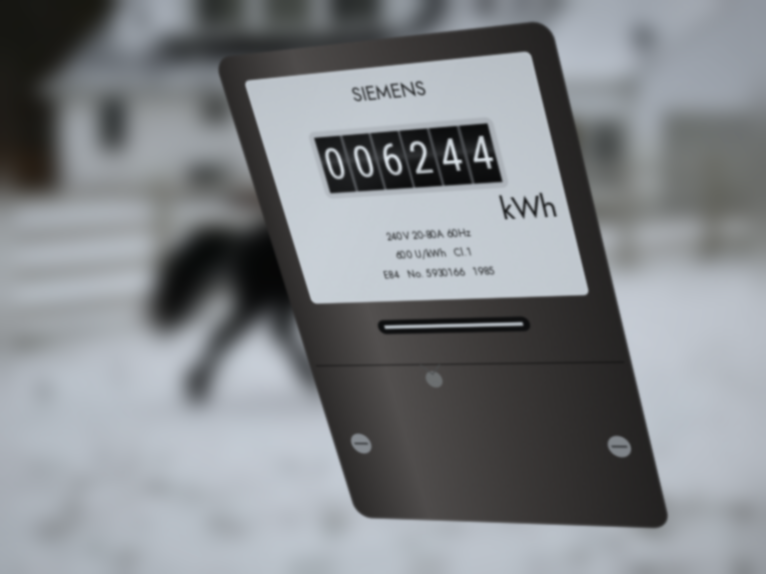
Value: 6244 kWh
